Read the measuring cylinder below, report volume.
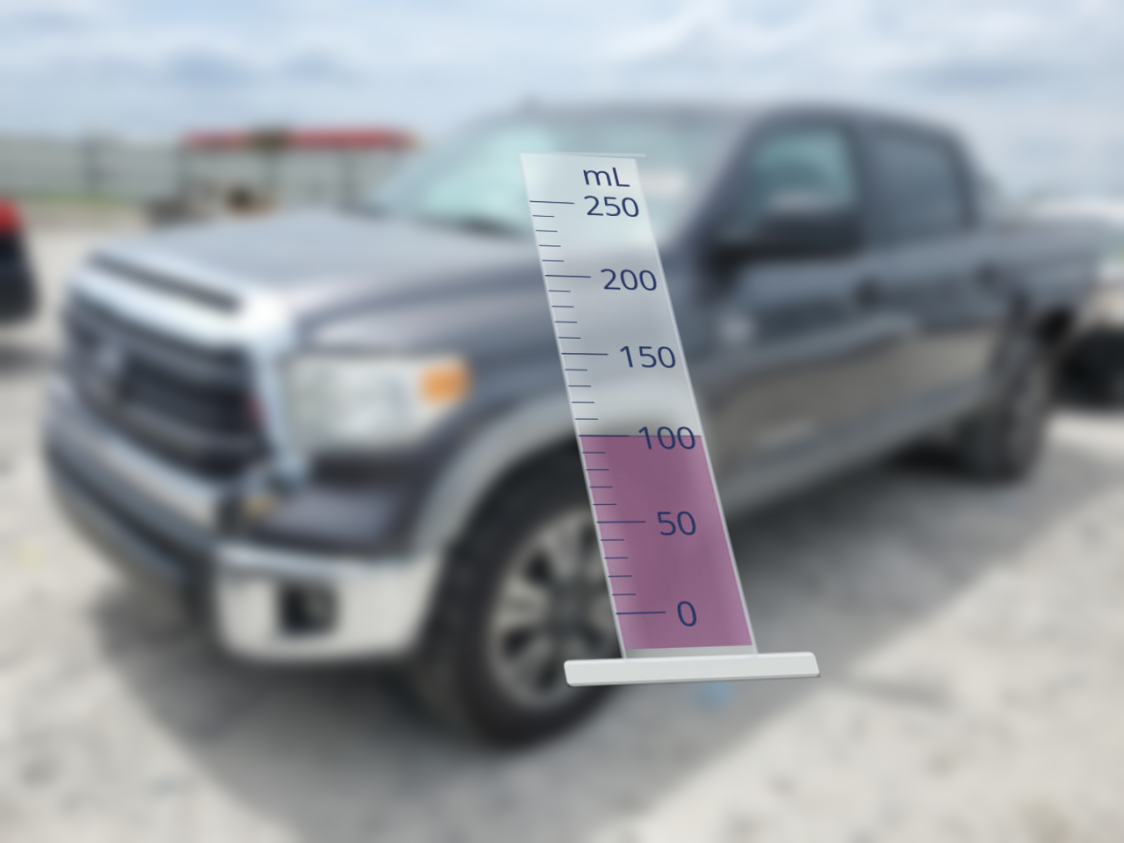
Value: 100 mL
